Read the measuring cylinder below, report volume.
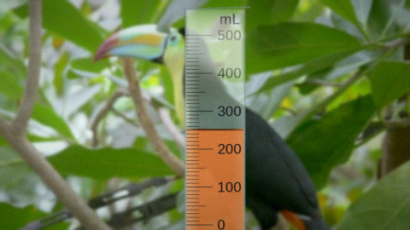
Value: 250 mL
